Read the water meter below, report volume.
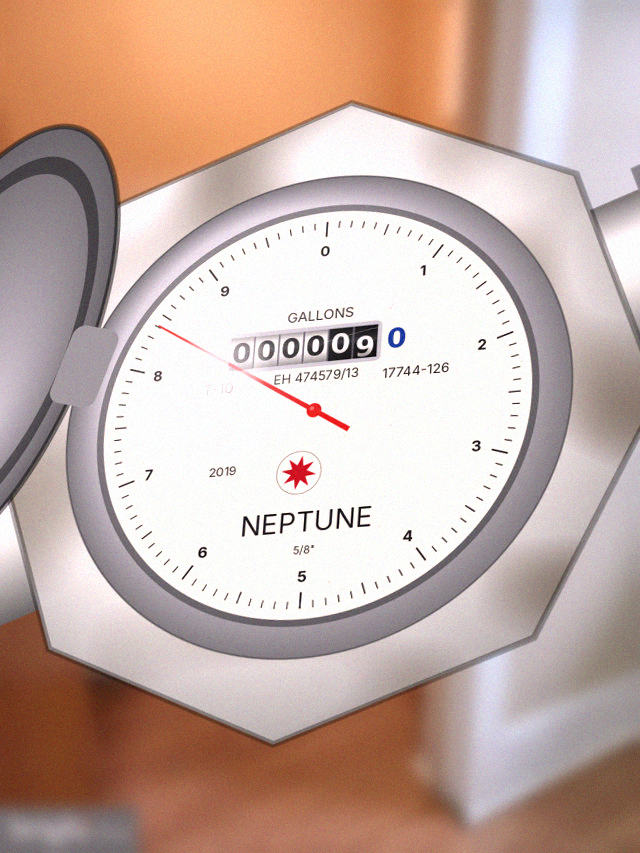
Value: 88.4 gal
